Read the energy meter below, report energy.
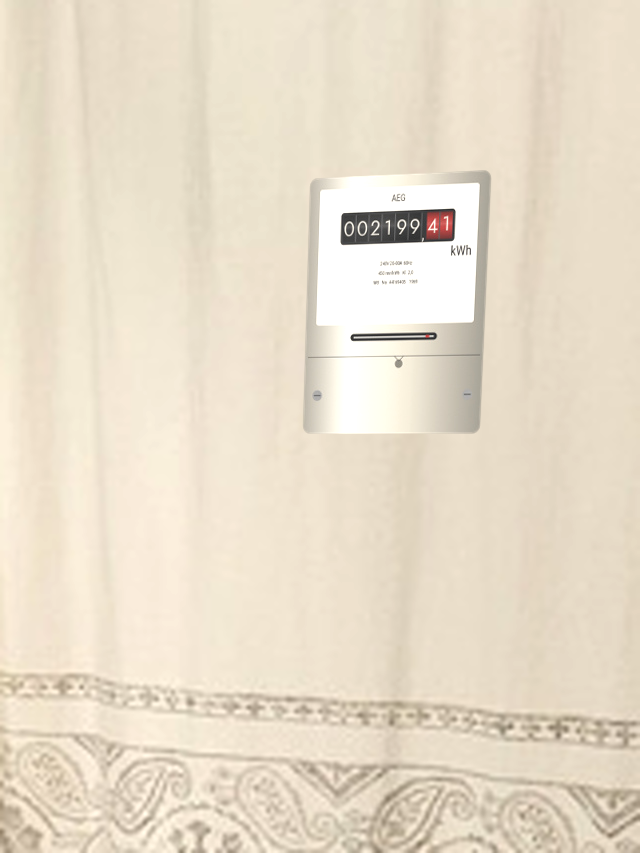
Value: 2199.41 kWh
